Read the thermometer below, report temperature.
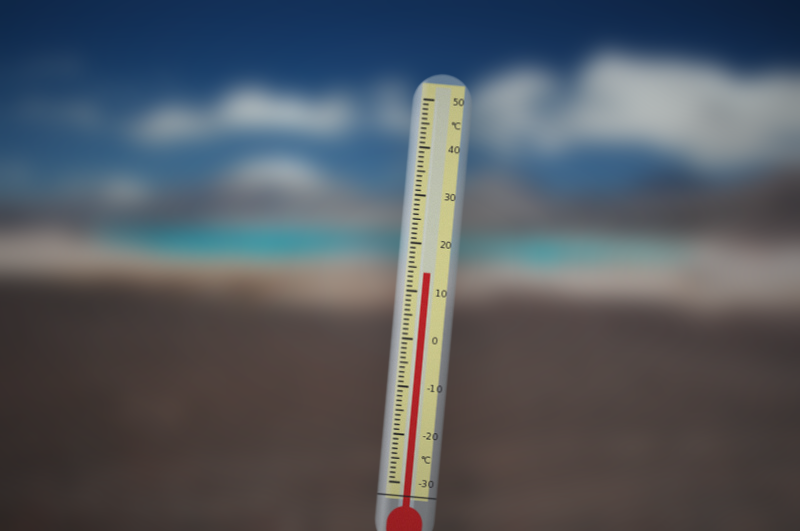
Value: 14 °C
